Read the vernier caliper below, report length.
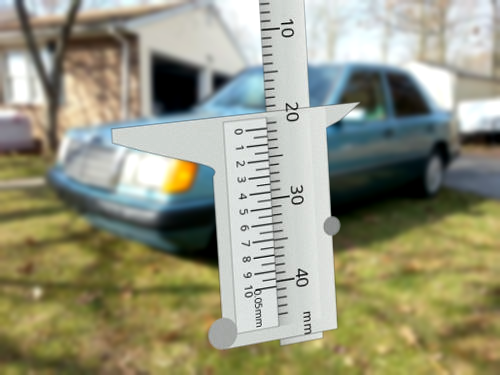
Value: 21.6 mm
